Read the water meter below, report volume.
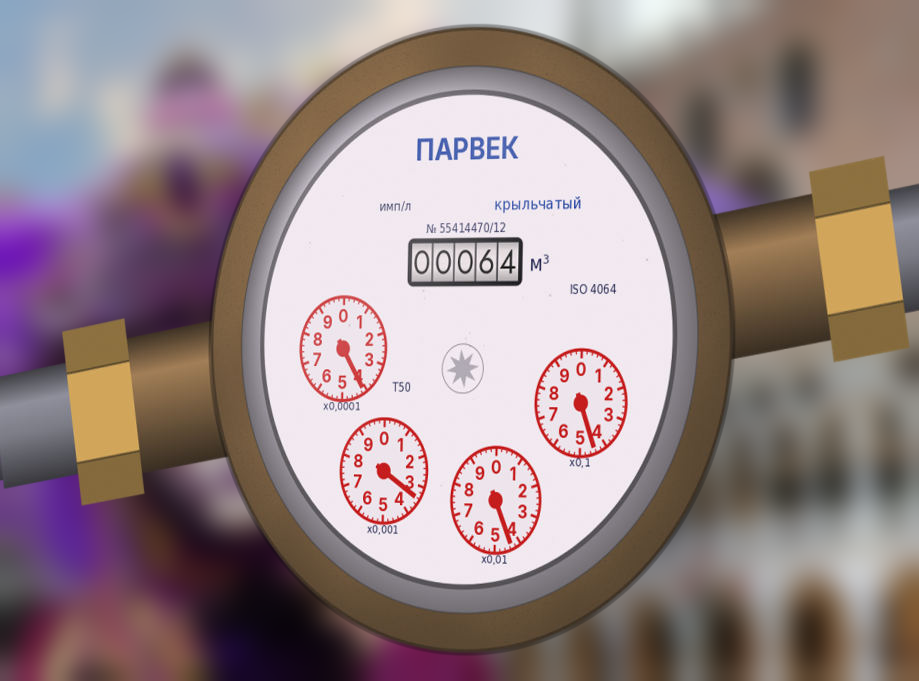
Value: 64.4434 m³
